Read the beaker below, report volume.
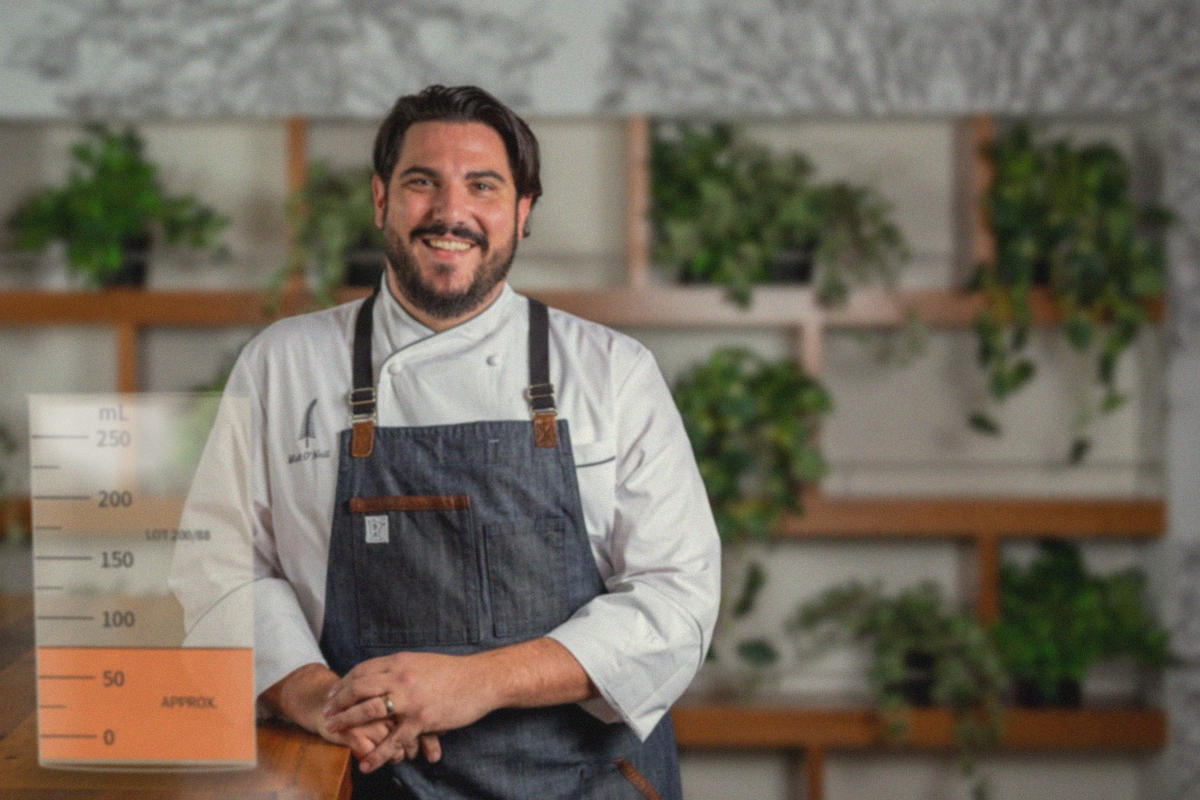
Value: 75 mL
